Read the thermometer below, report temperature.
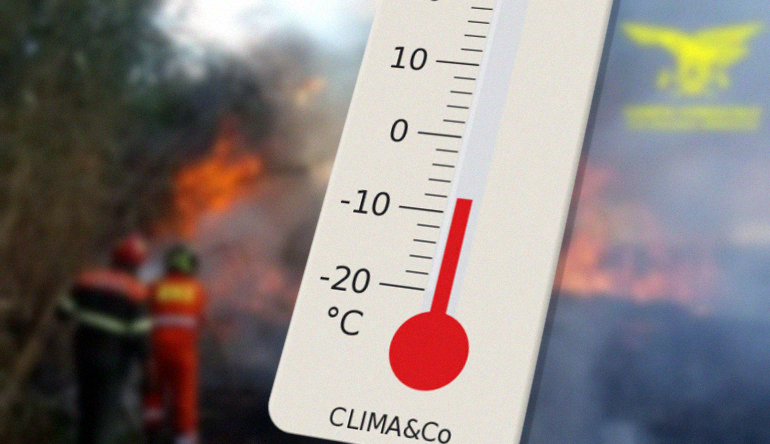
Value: -8 °C
